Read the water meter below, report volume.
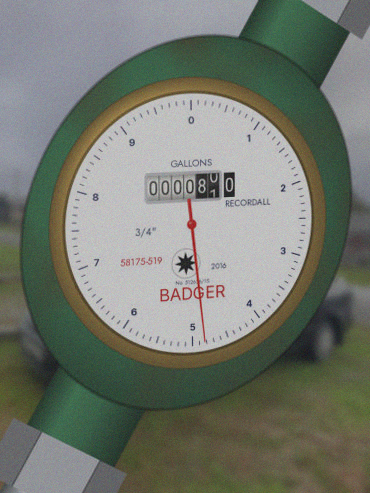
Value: 804.8 gal
